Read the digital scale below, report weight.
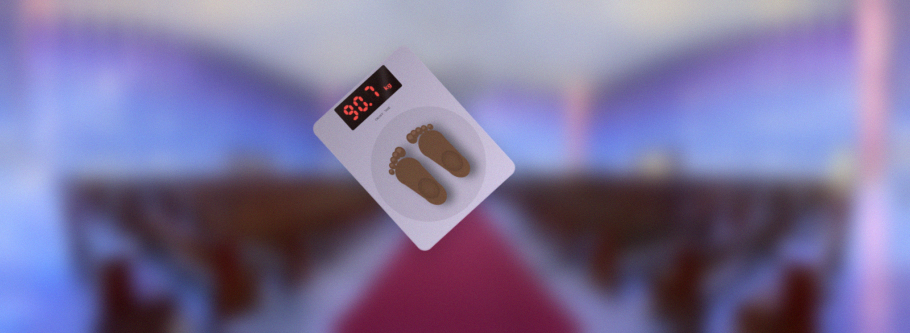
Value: 90.7 kg
